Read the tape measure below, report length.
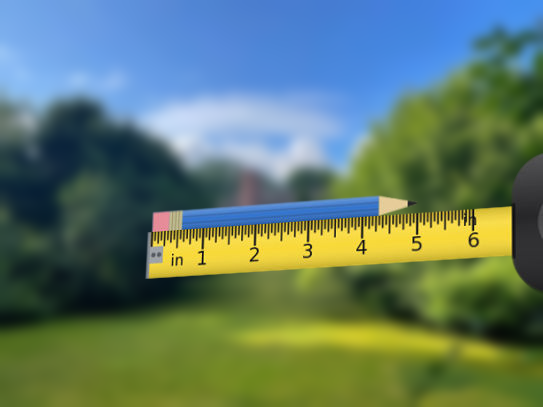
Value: 5 in
